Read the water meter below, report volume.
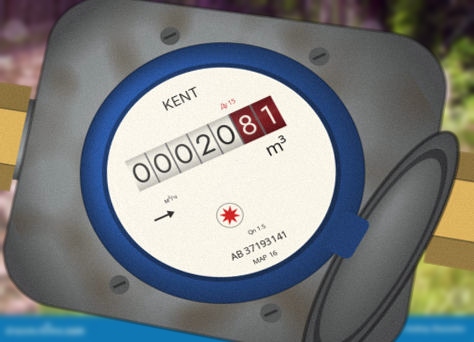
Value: 20.81 m³
